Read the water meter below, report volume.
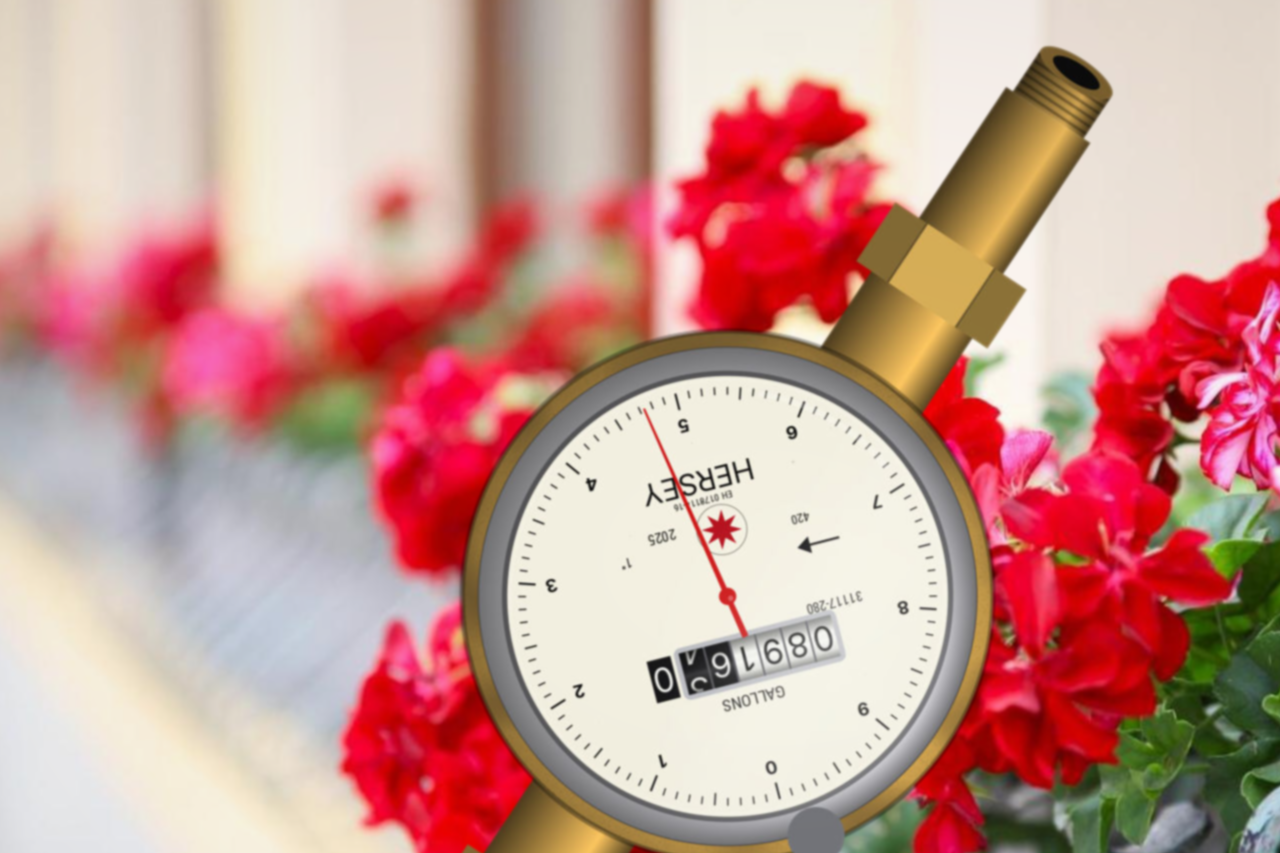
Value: 891634.7 gal
